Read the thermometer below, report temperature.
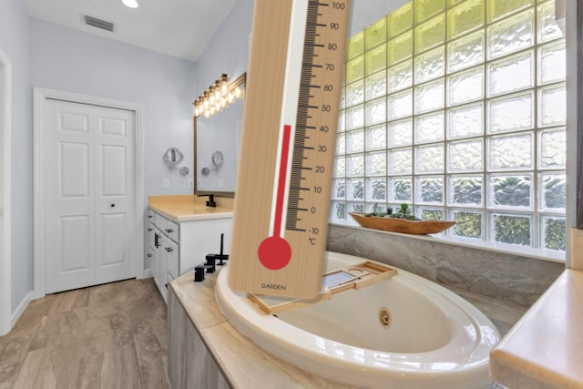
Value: 40 °C
